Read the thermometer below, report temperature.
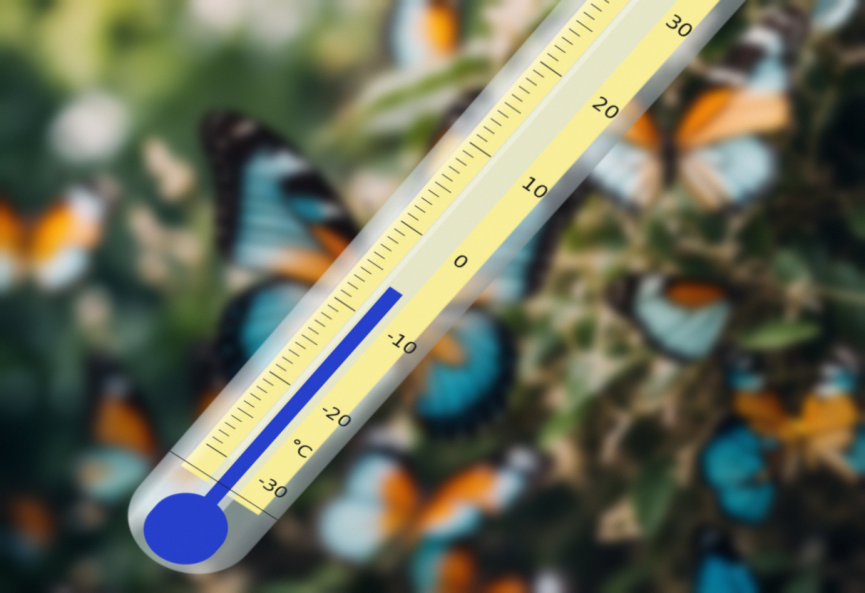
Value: -6 °C
